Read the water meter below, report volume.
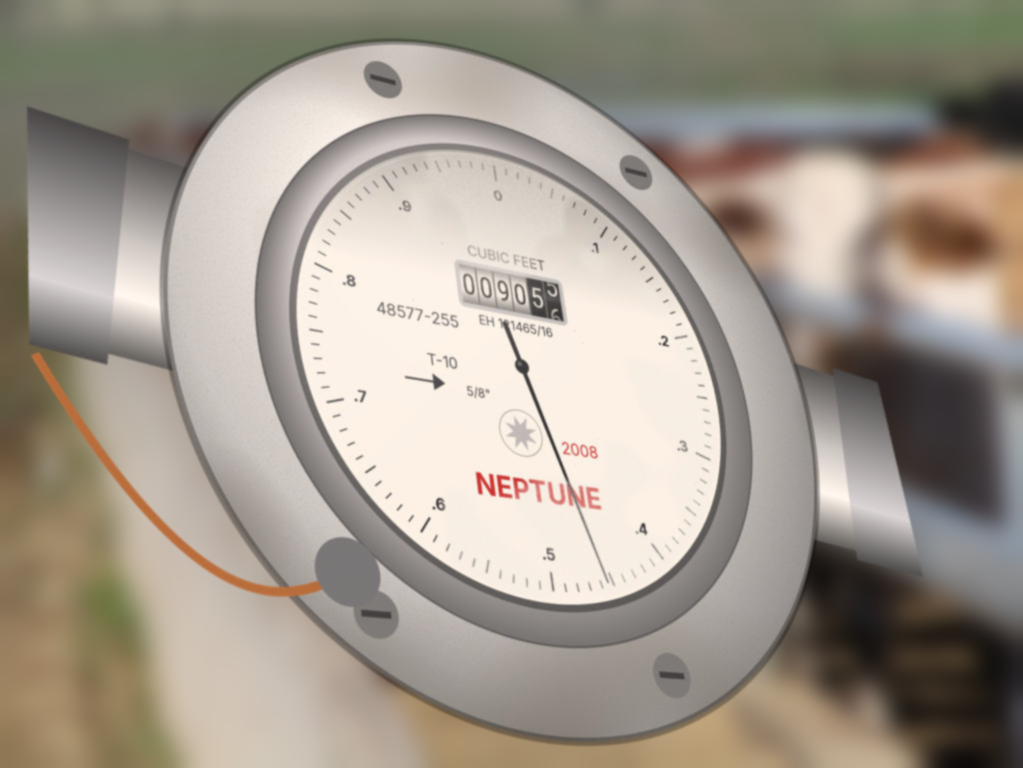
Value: 9055.45 ft³
